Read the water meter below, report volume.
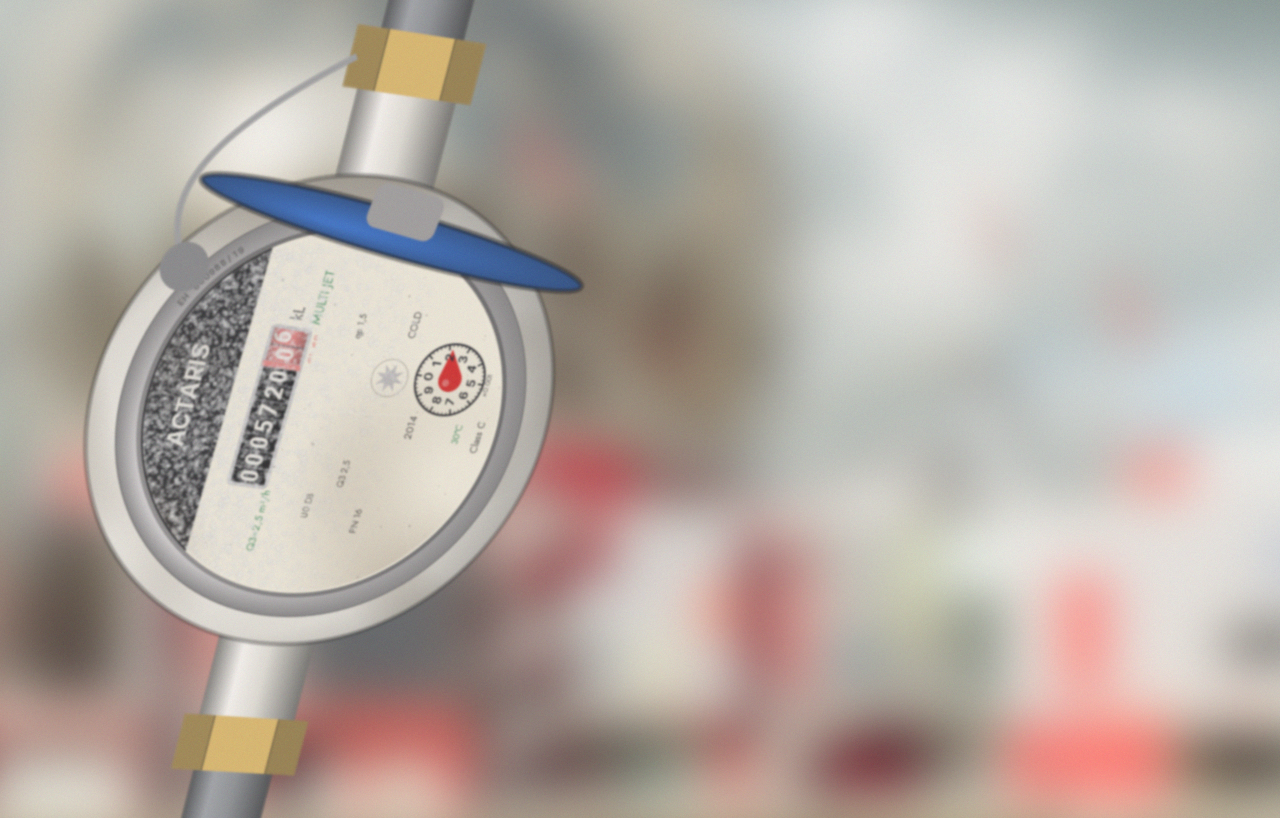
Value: 5720.062 kL
